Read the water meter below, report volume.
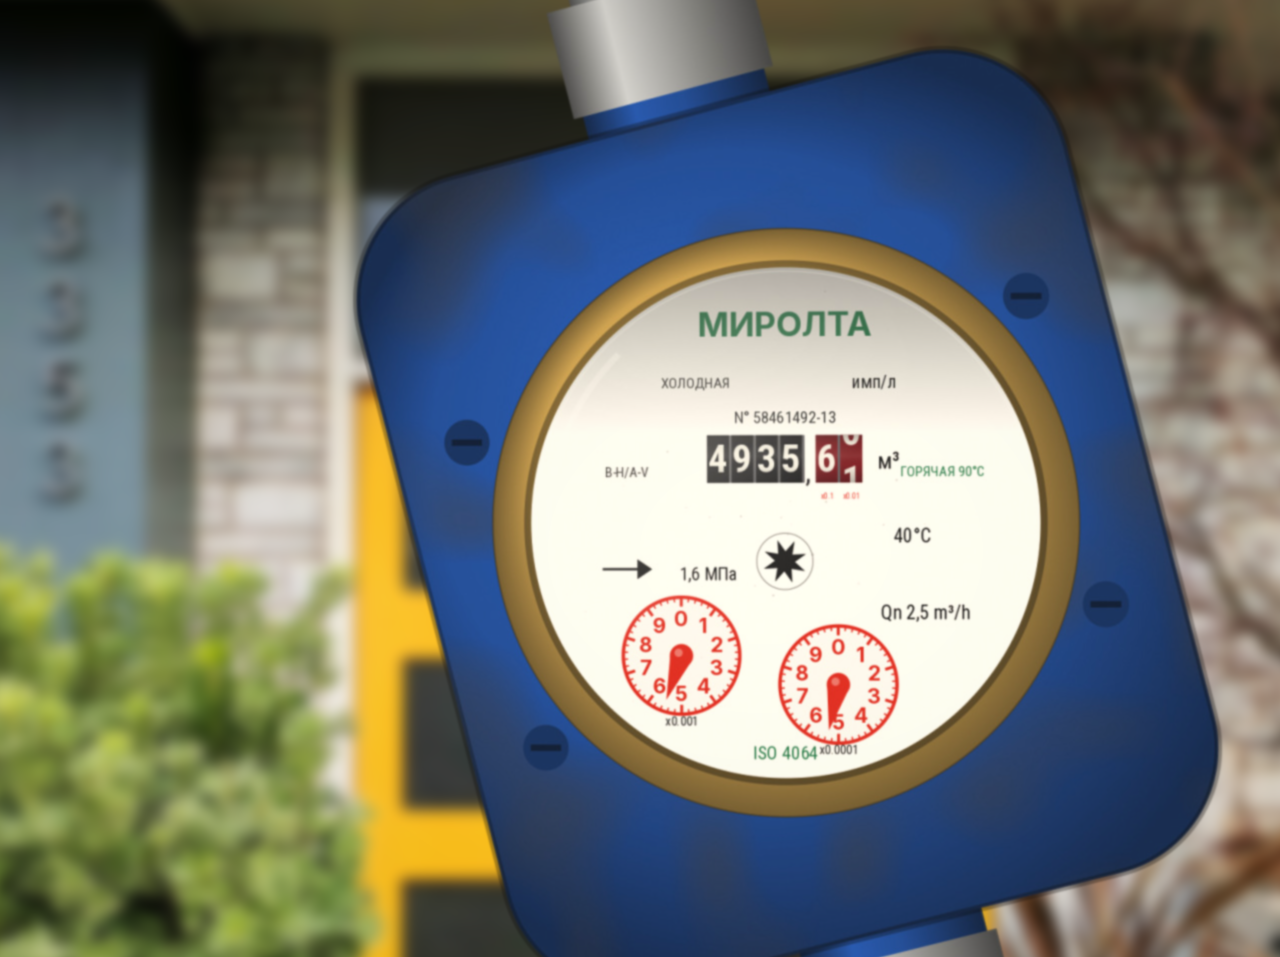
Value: 4935.6055 m³
